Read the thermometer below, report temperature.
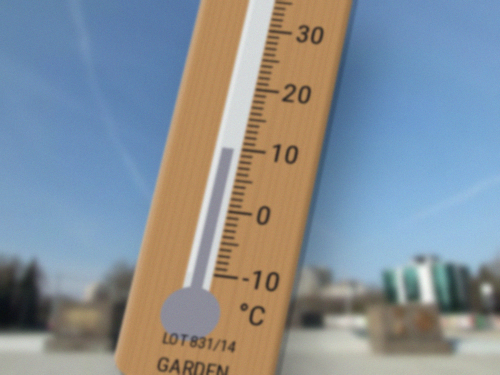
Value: 10 °C
